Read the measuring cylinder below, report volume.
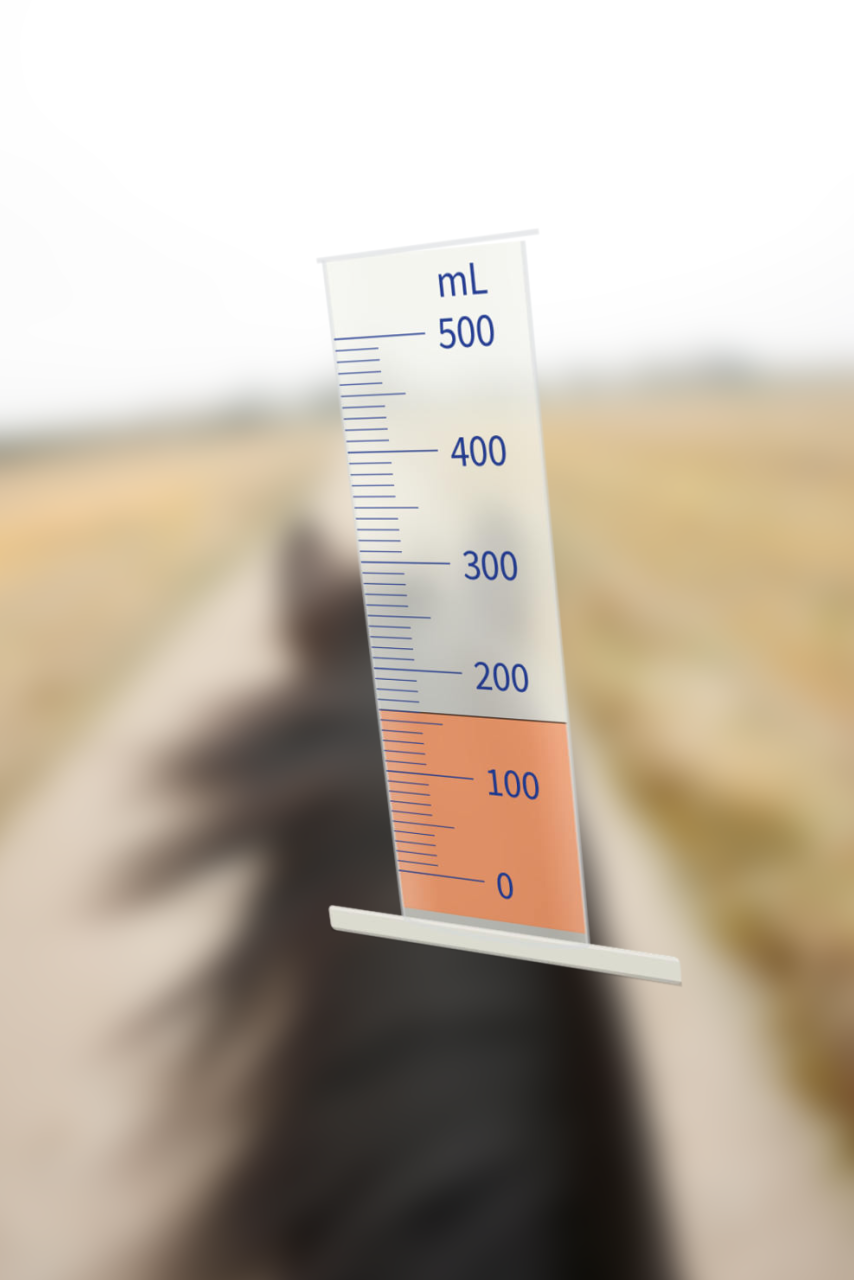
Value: 160 mL
